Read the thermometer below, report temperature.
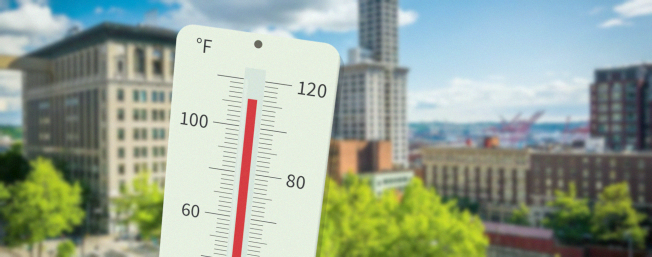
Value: 112 °F
